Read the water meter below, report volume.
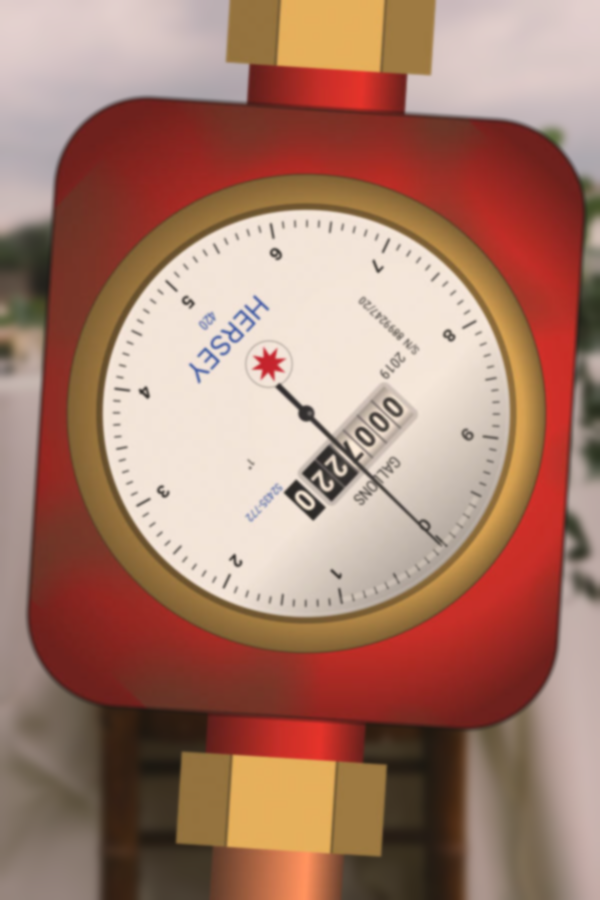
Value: 7220.0 gal
